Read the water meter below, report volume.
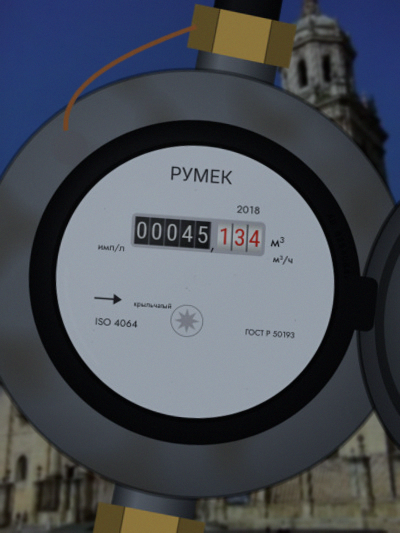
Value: 45.134 m³
